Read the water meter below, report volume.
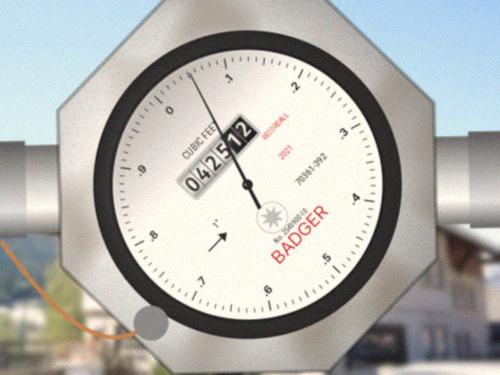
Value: 42512.05 ft³
